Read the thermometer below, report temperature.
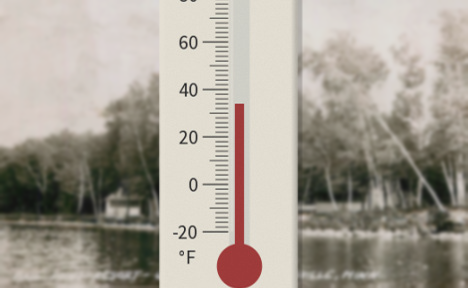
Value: 34 °F
